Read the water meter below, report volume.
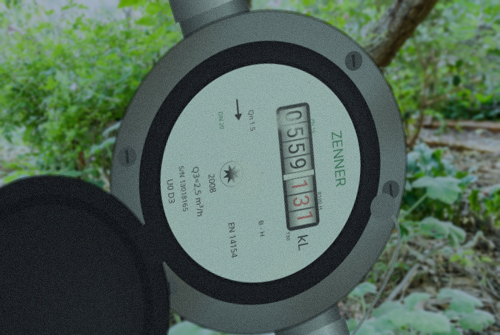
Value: 559.131 kL
